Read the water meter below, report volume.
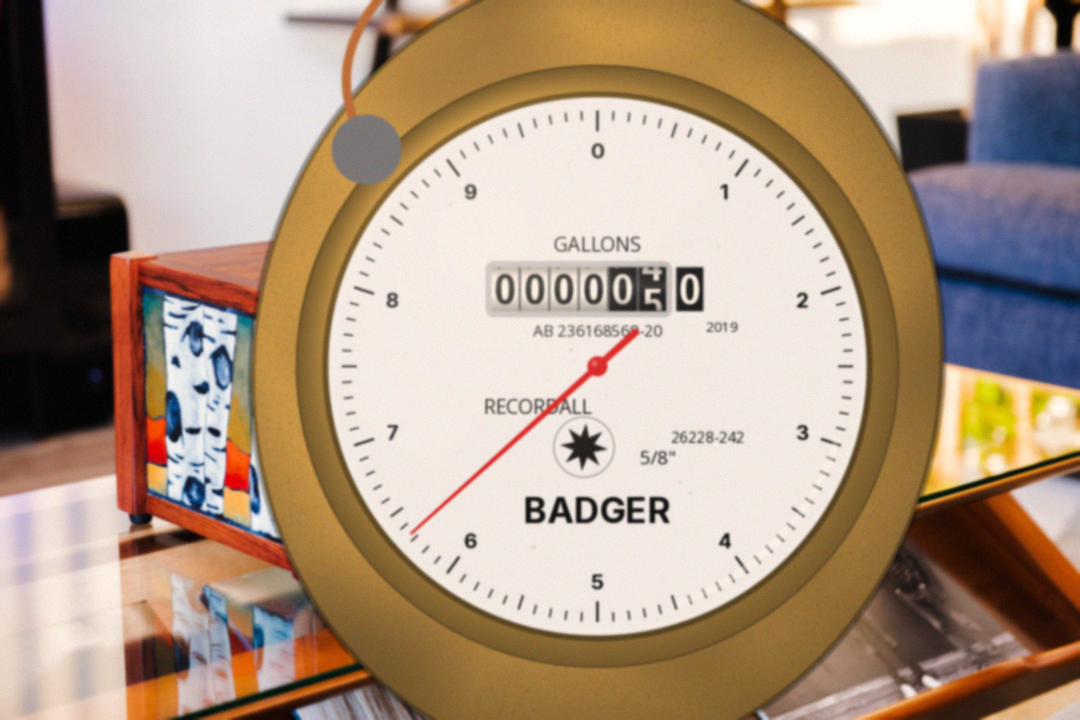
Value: 46.3 gal
